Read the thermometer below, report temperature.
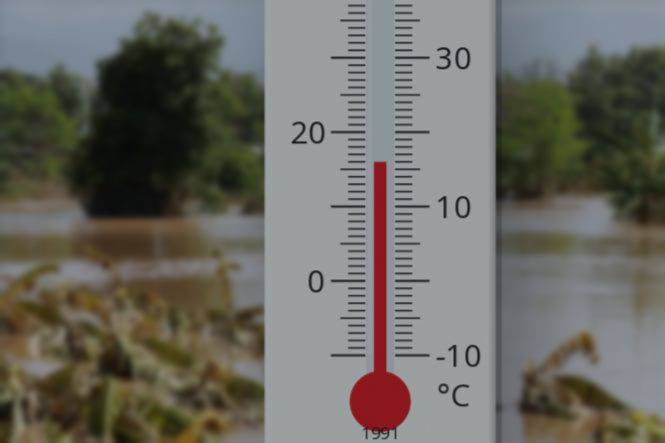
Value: 16 °C
